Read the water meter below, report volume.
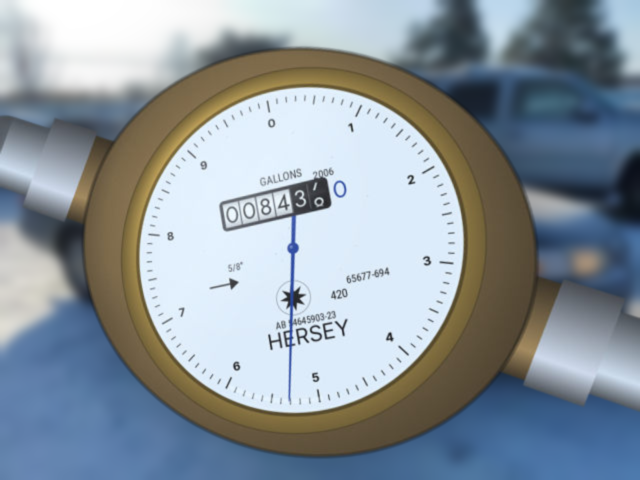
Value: 84375.3 gal
